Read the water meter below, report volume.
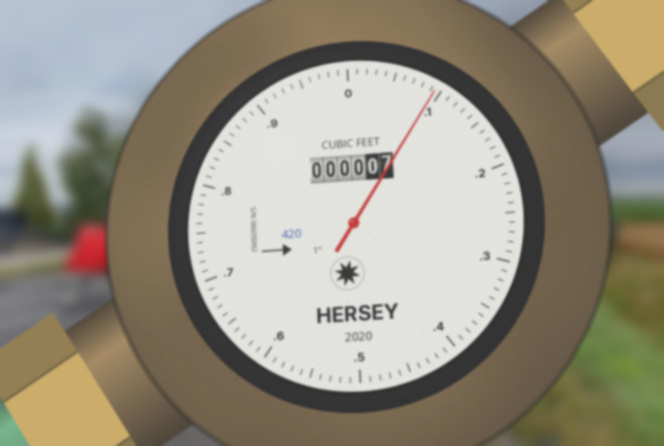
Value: 7.09 ft³
